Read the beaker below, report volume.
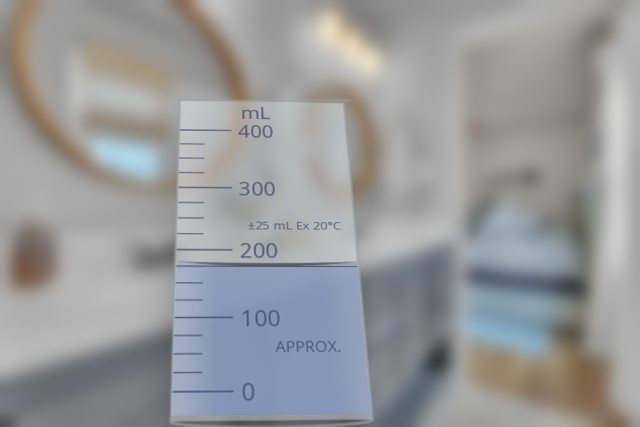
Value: 175 mL
